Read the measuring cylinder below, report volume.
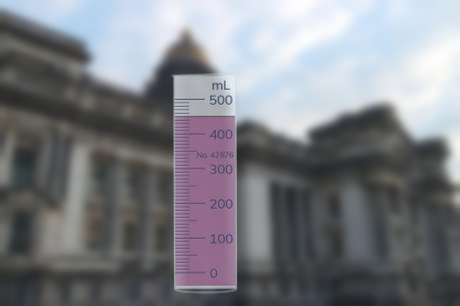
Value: 450 mL
